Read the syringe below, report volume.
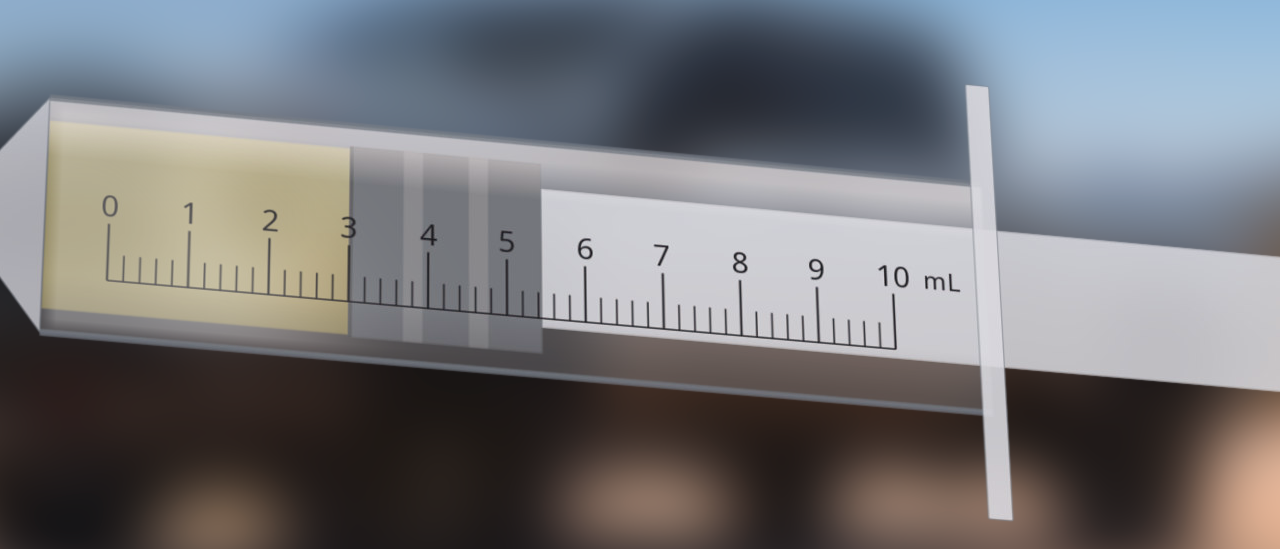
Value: 3 mL
